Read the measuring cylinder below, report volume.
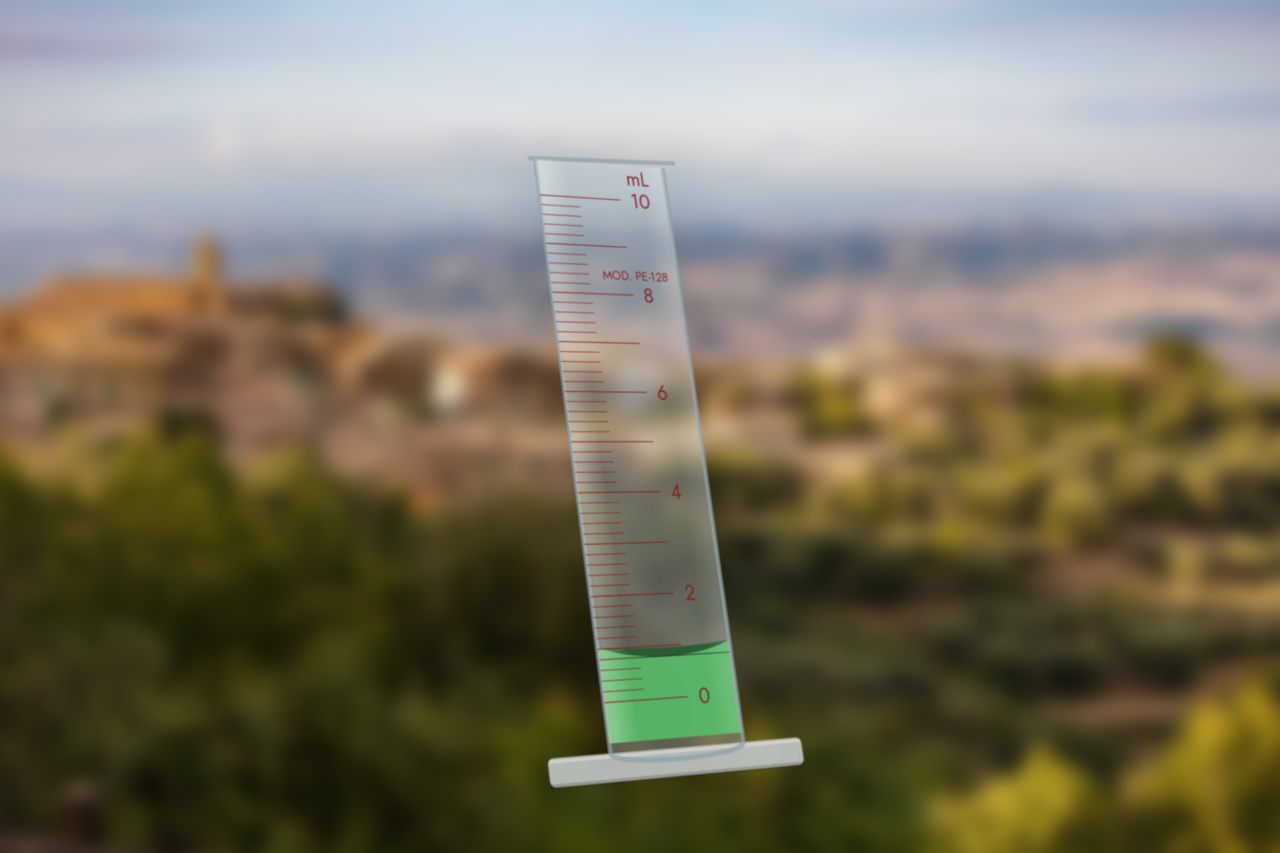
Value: 0.8 mL
